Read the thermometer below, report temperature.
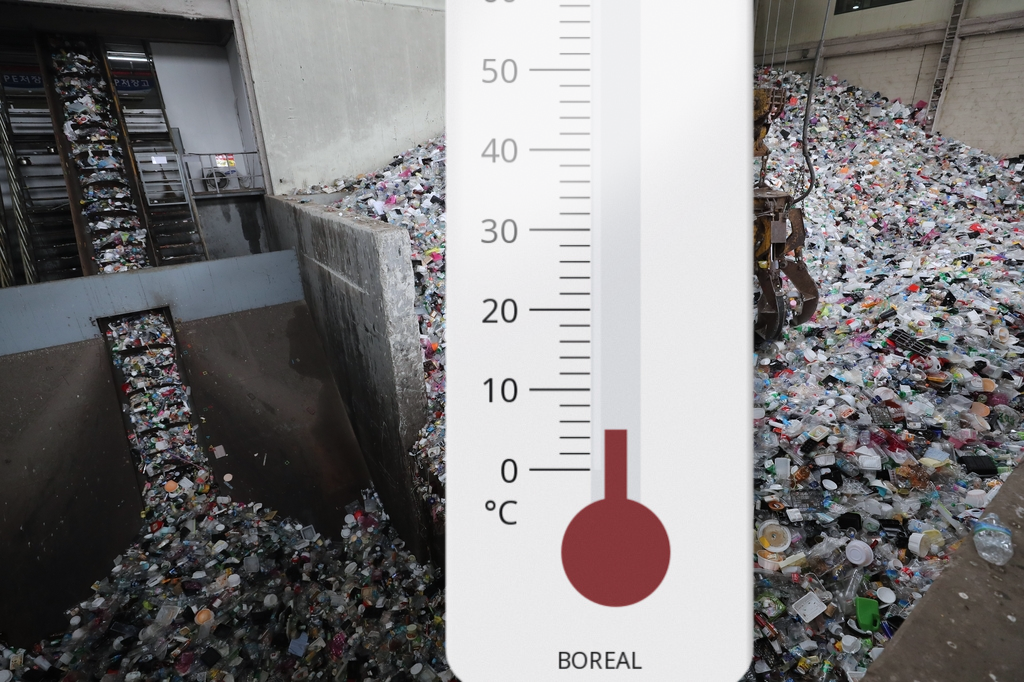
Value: 5 °C
